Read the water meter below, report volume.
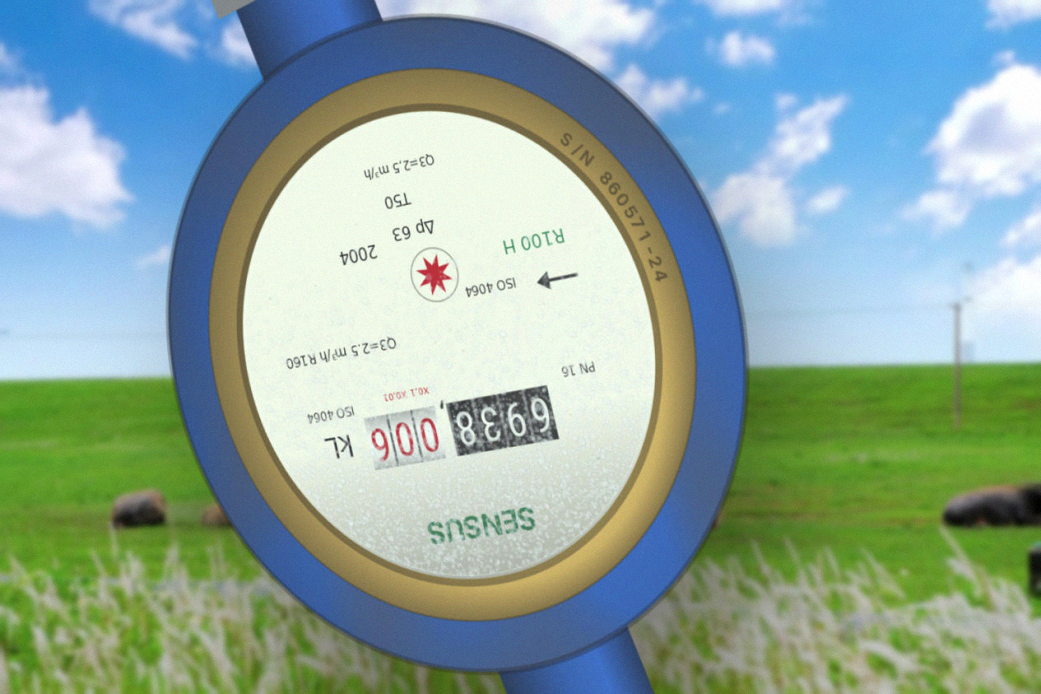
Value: 6938.006 kL
